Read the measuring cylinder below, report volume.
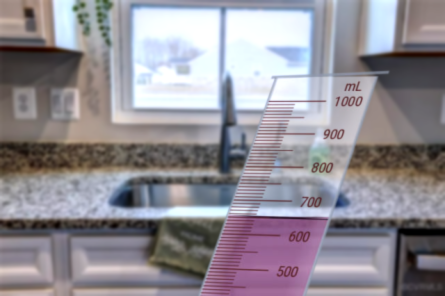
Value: 650 mL
